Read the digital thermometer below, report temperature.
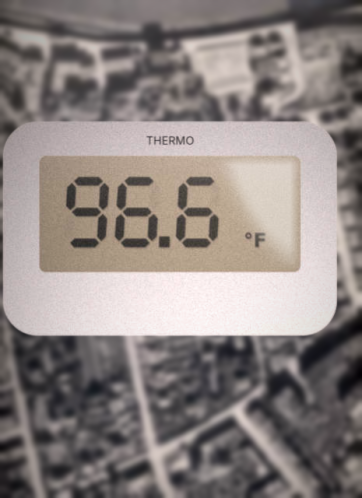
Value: 96.6 °F
